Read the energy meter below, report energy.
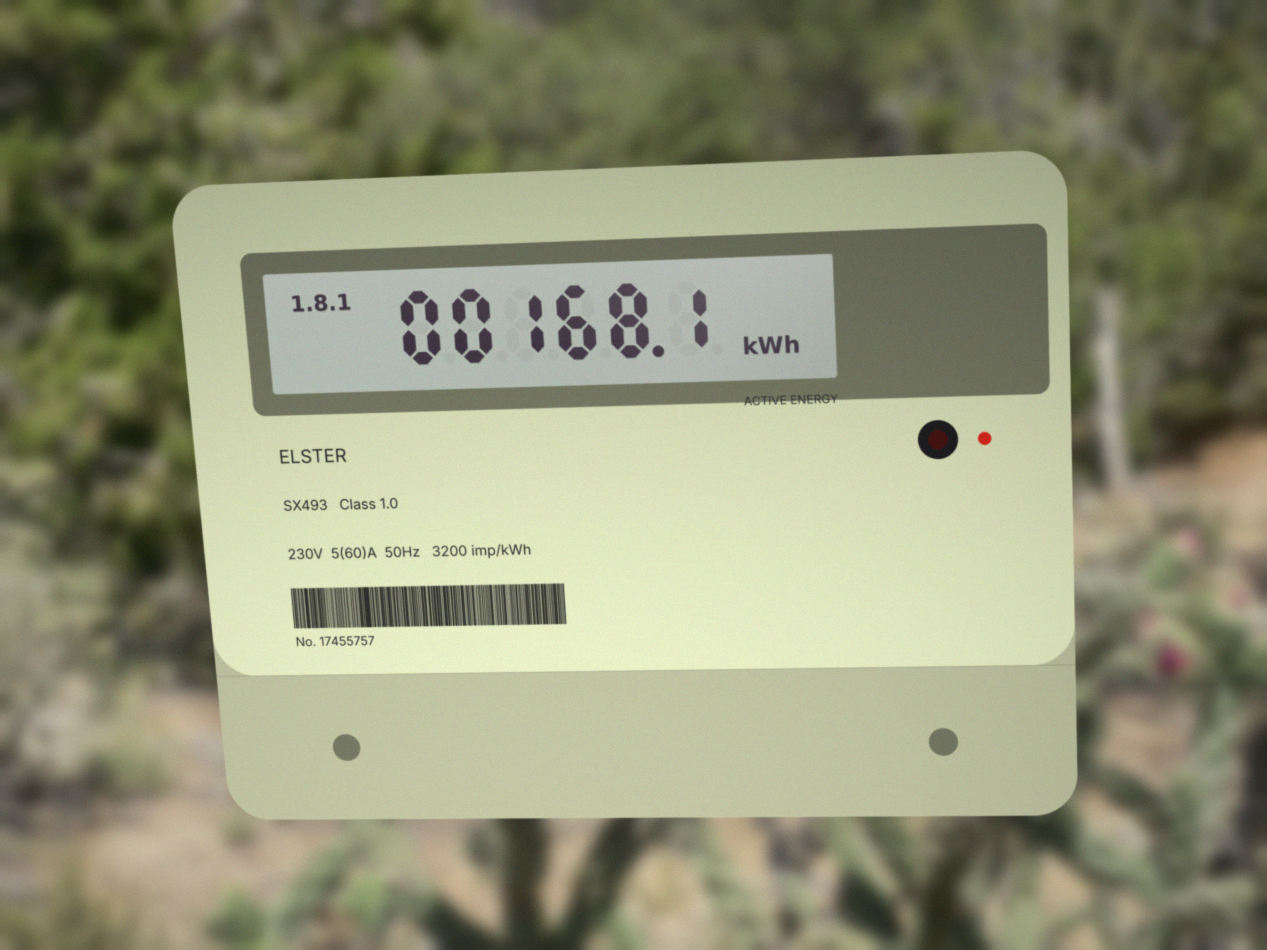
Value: 168.1 kWh
